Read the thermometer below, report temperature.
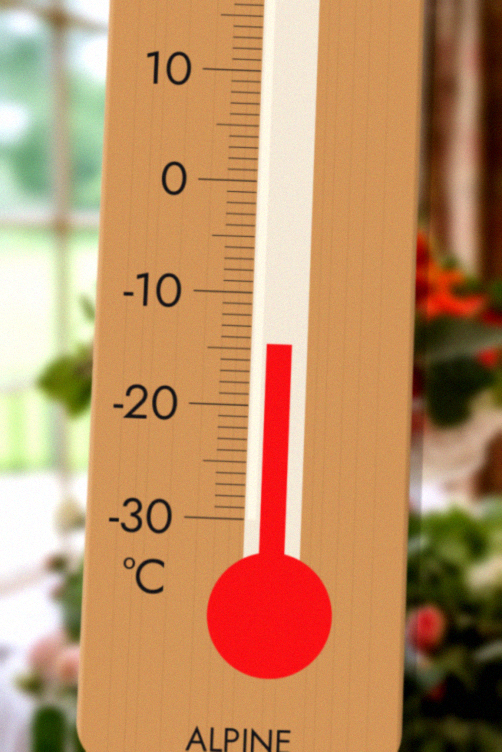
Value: -14.5 °C
